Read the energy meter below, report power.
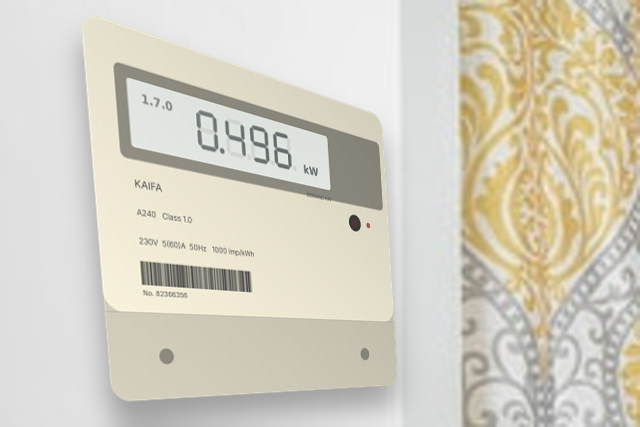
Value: 0.496 kW
